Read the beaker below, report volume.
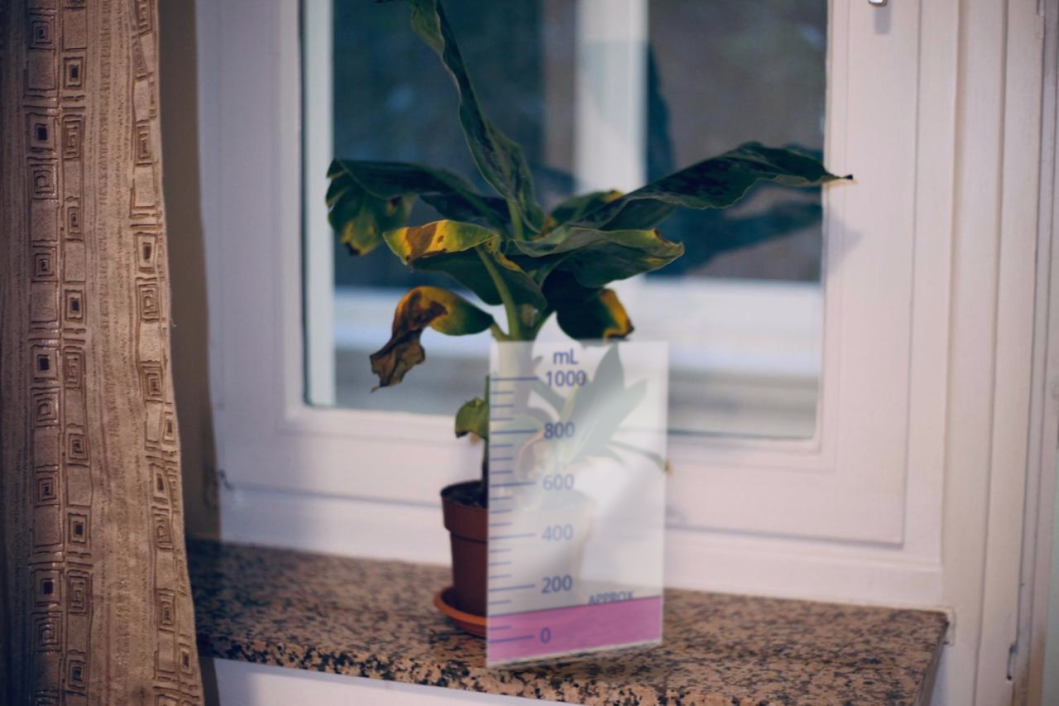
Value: 100 mL
